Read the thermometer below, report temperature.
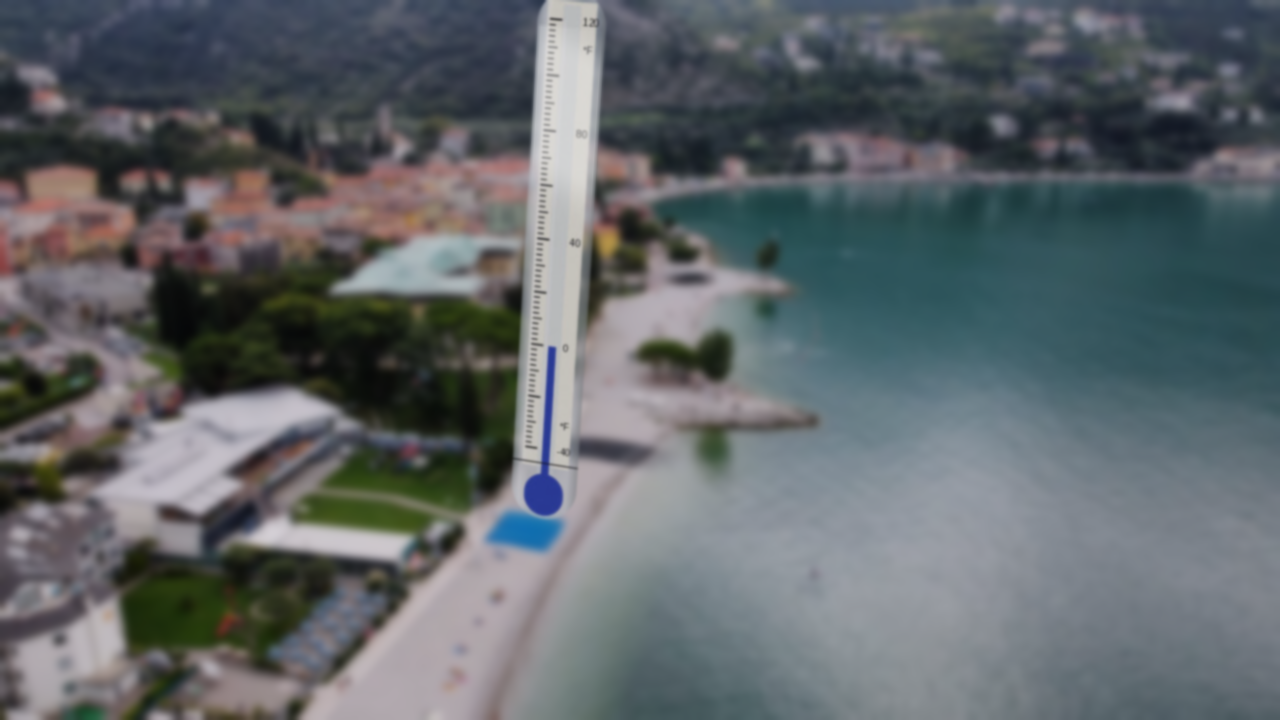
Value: 0 °F
